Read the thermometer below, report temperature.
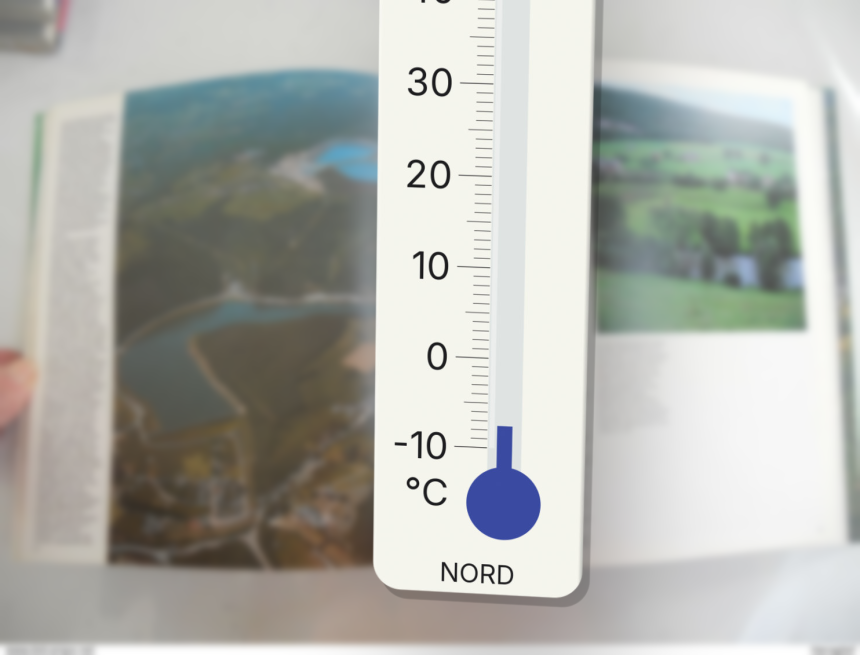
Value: -7.5 °C
